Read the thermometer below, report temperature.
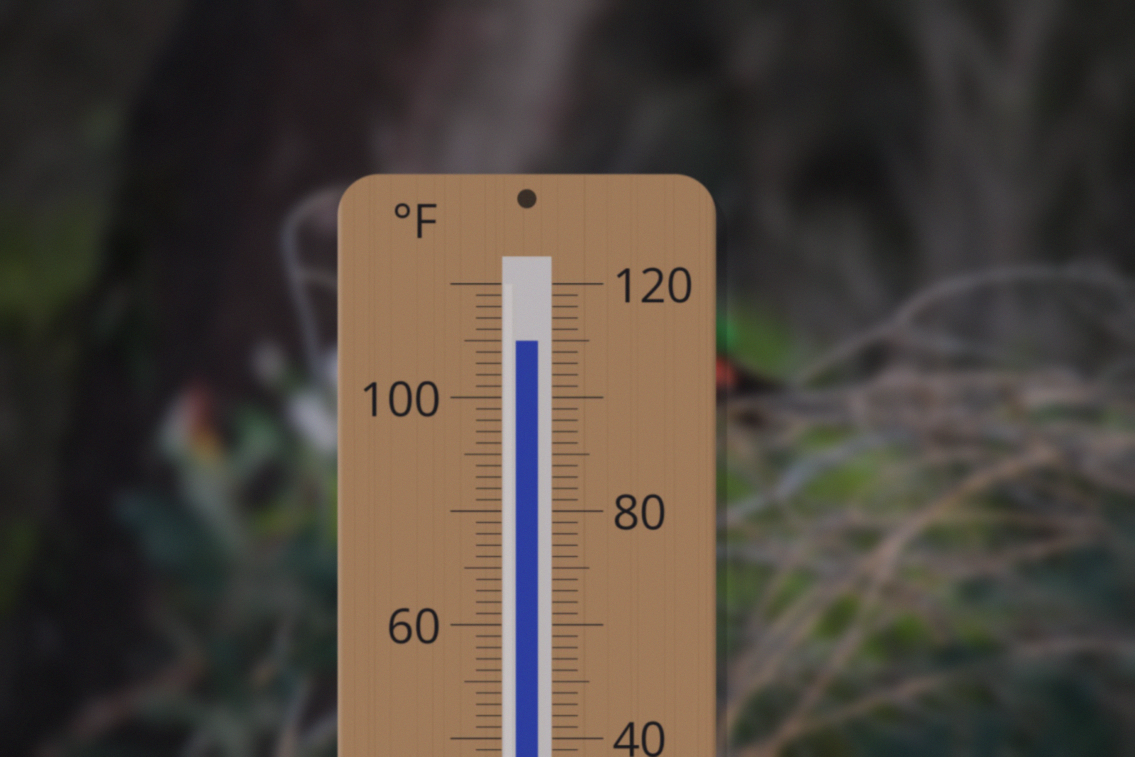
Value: 110 °F
